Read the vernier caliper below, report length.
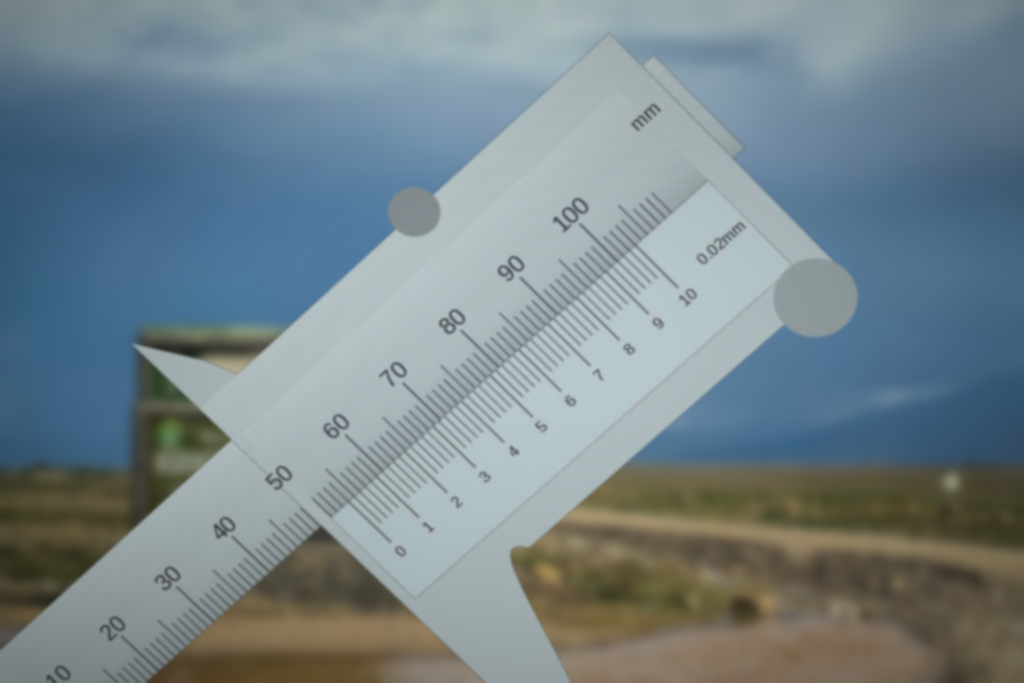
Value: 54.0 mm
